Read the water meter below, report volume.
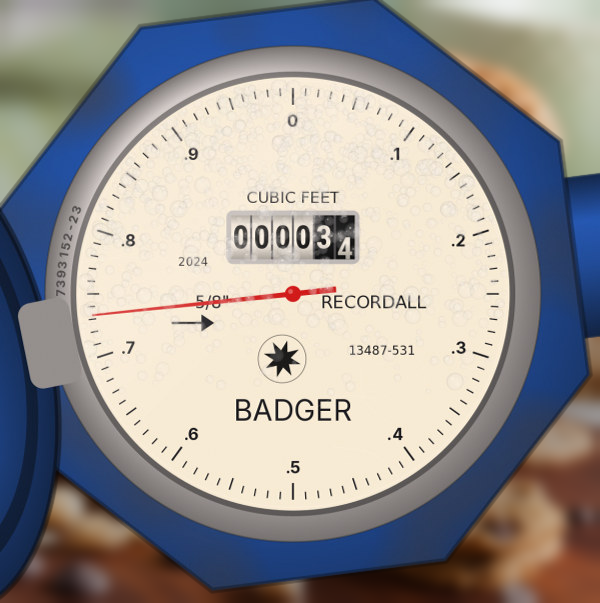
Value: 33.73 ft³
